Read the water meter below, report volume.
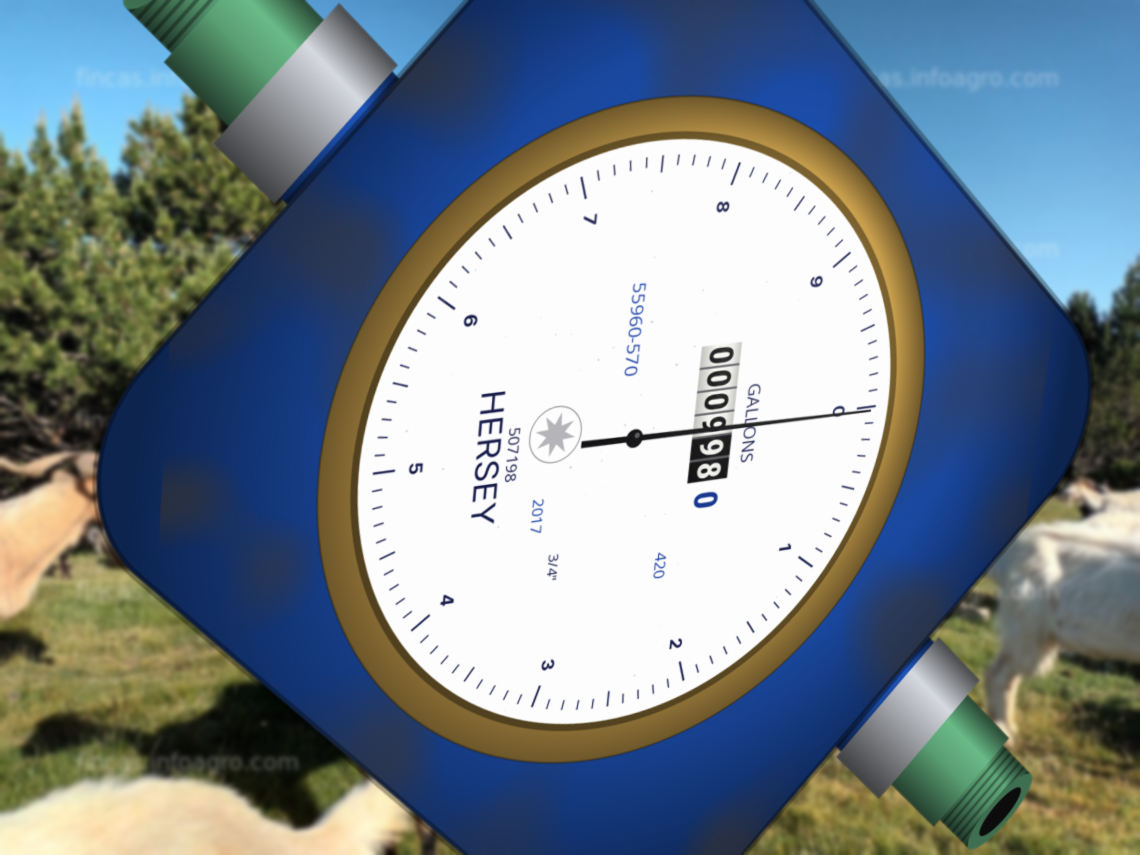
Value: 9980.0 gal
